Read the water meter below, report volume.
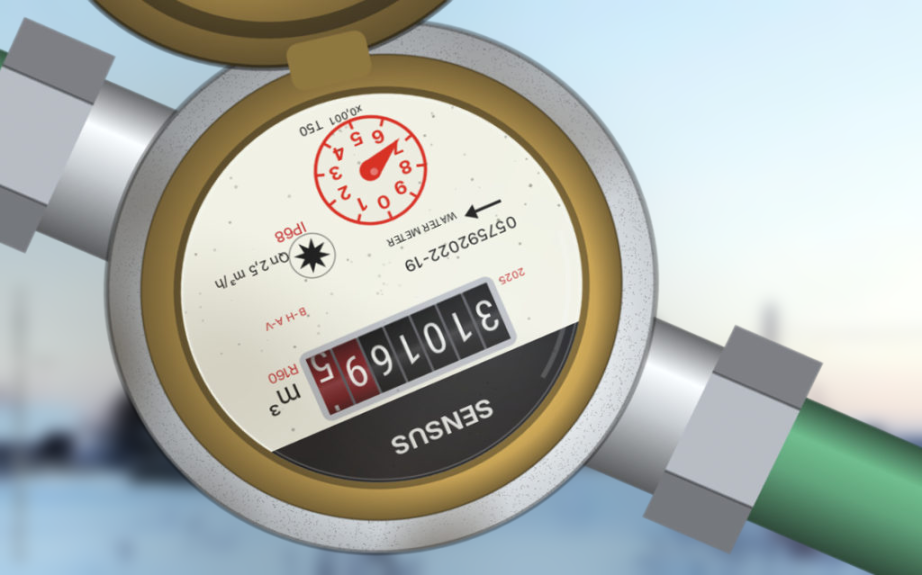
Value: 31016.946 m³
